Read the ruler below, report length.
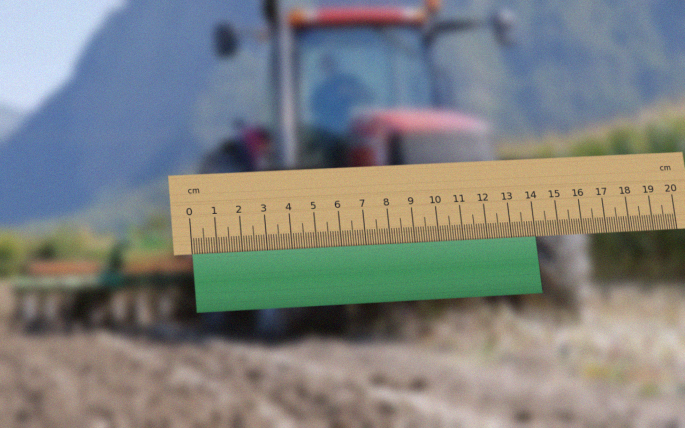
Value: 14 cm
